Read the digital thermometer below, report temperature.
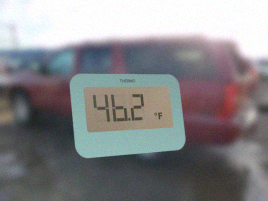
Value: 46.2 °F
